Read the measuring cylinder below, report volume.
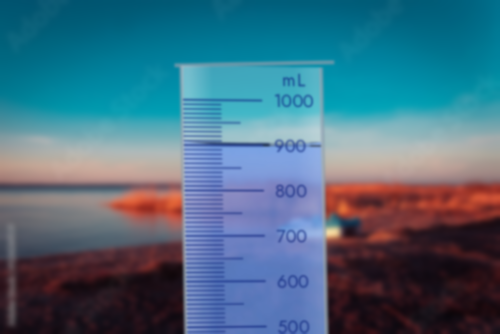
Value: 900 mL
